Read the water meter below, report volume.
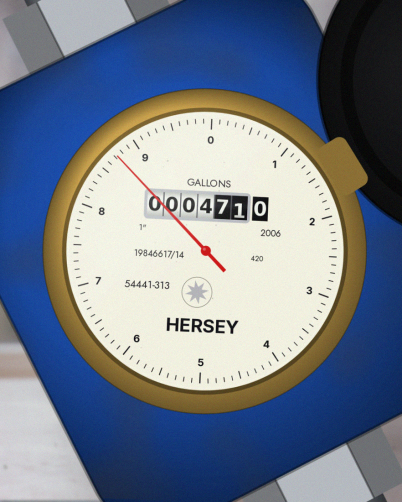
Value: 4708.7 gal
